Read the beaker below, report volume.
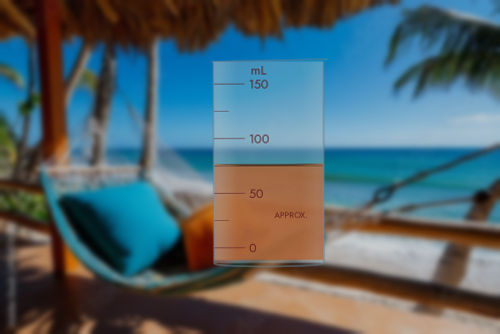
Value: 75 mL
